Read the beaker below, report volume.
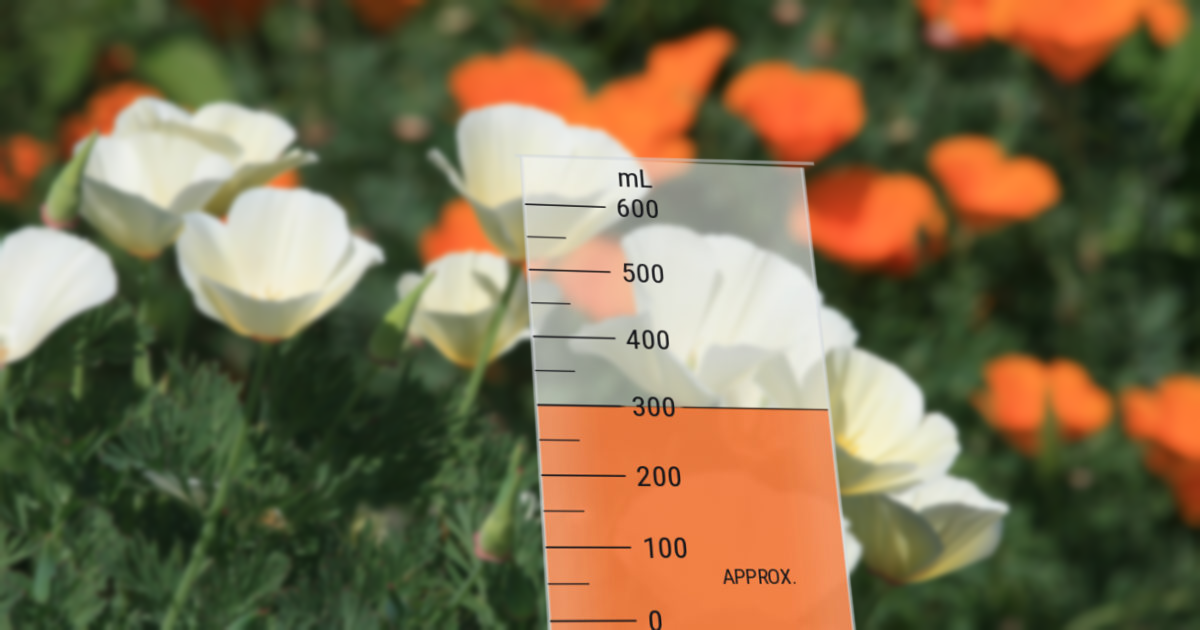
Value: 300 mL
